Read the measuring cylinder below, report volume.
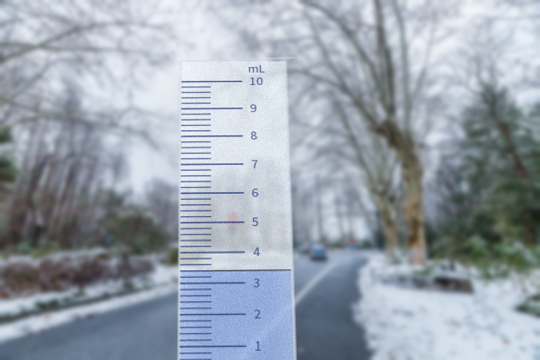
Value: 3.4 mL
